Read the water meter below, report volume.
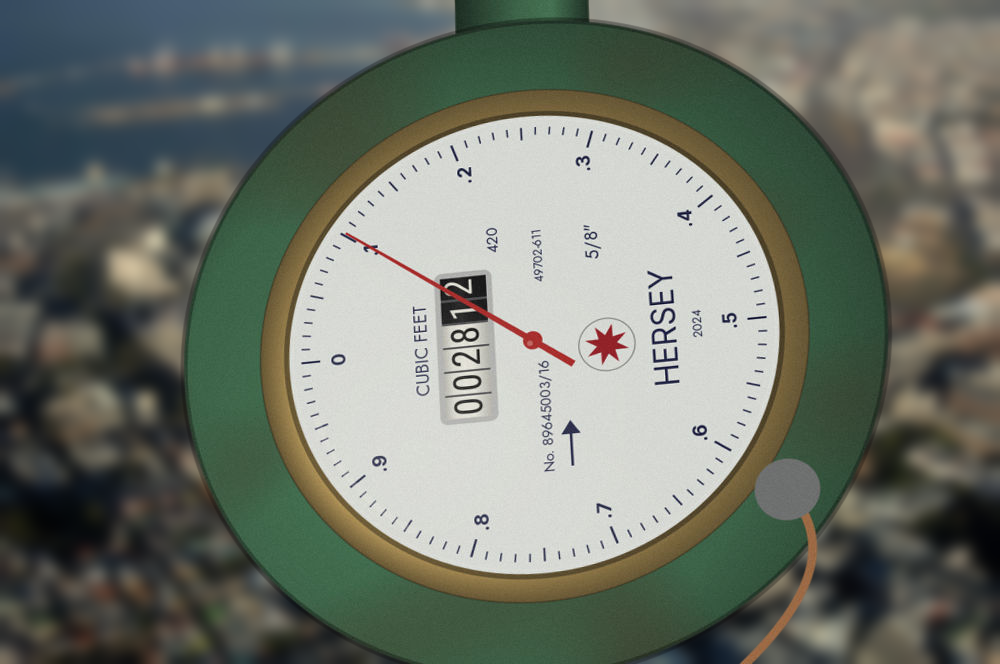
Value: 2812.10 ft³
